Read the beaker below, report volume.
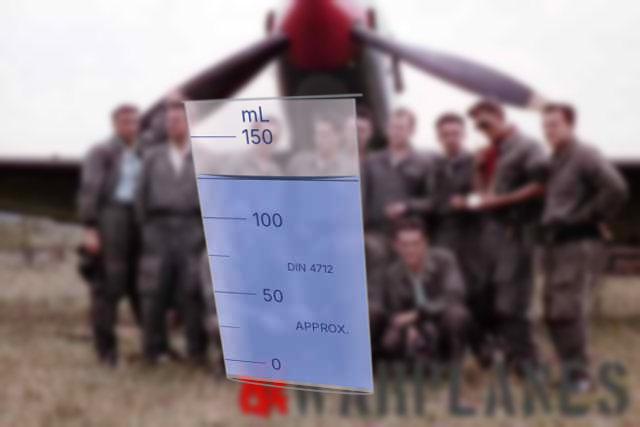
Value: 125 mL
